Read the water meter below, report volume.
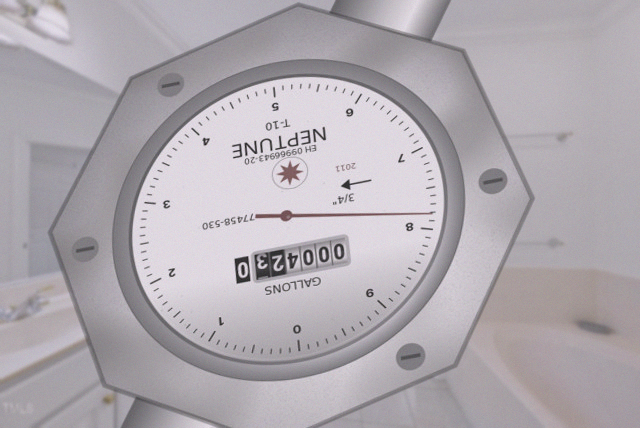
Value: 4227.8 gal
